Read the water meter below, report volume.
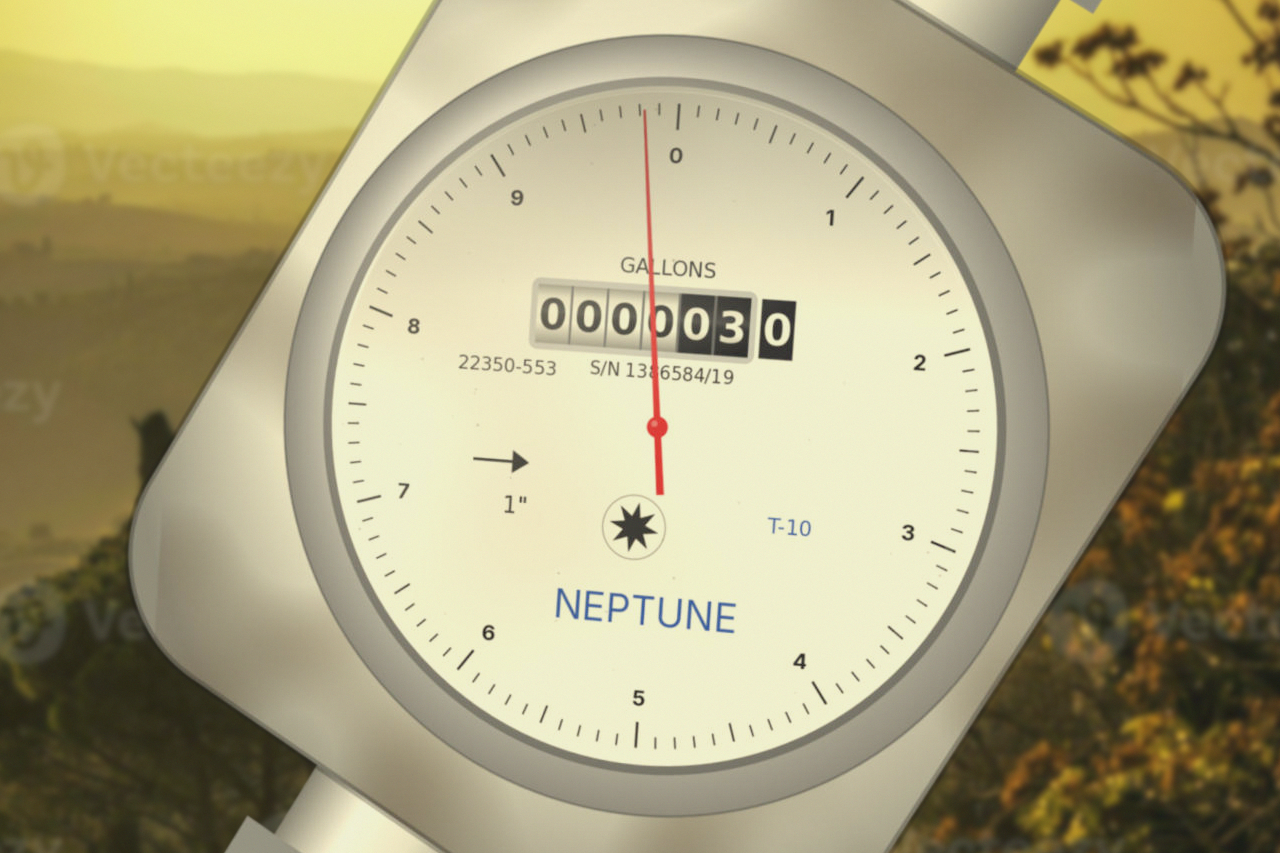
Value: 29.8 gal
